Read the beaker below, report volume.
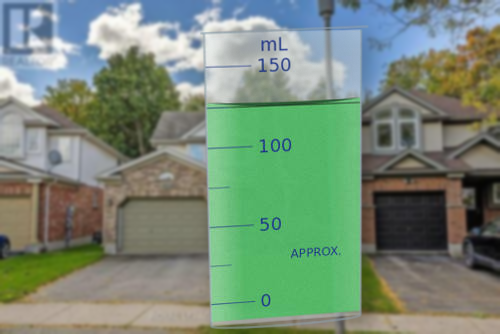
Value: 125 mL
